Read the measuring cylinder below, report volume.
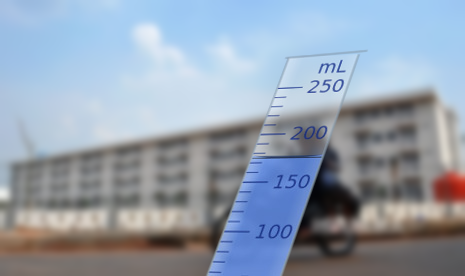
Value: 175 mL
